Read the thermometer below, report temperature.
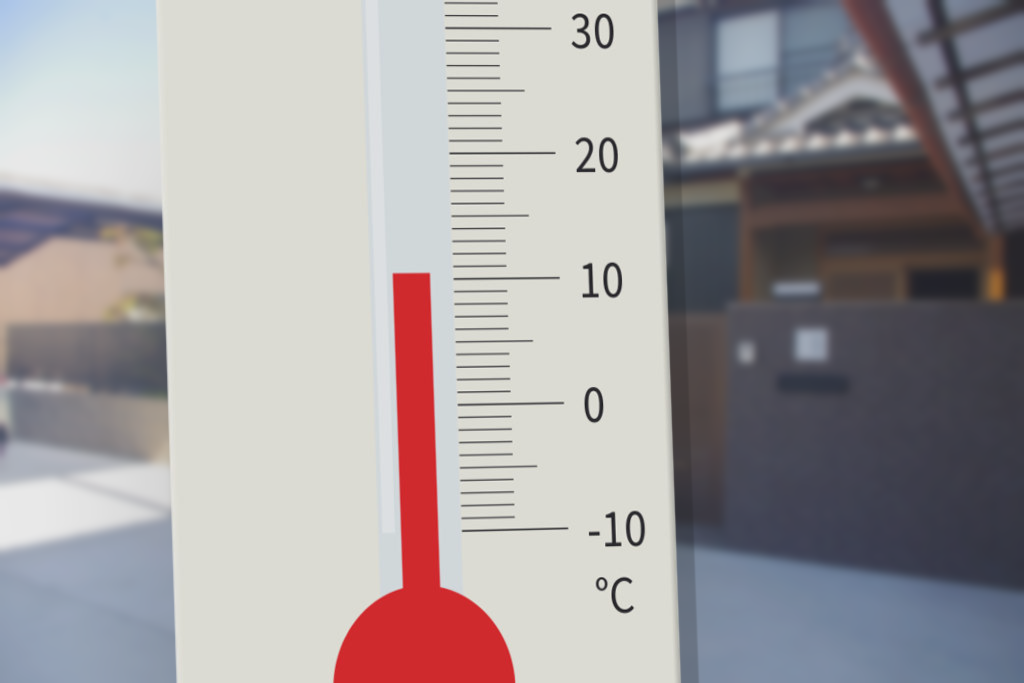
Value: 10.5 °C
